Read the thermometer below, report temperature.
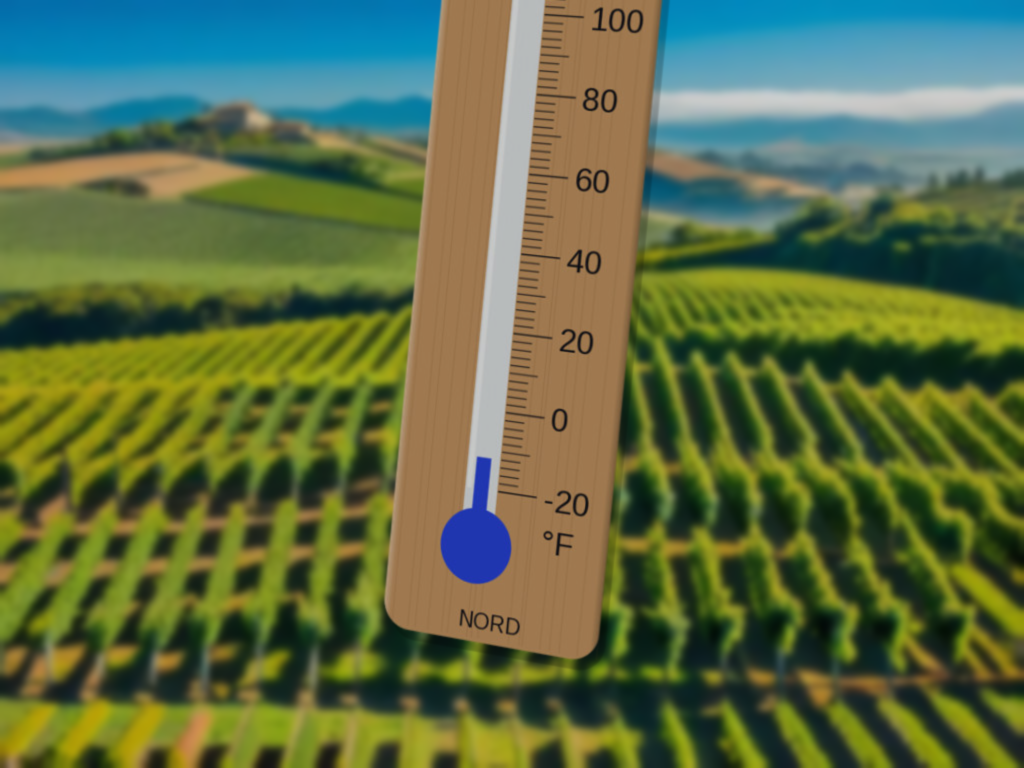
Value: -12 °F
